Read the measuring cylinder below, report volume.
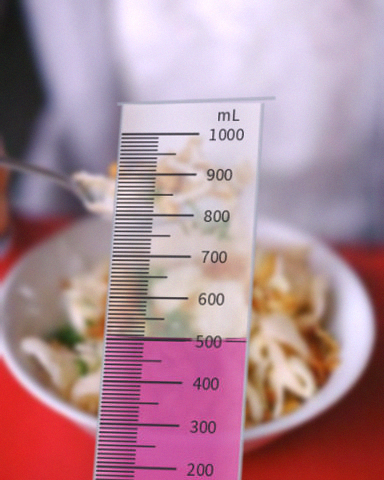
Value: 500 mL
